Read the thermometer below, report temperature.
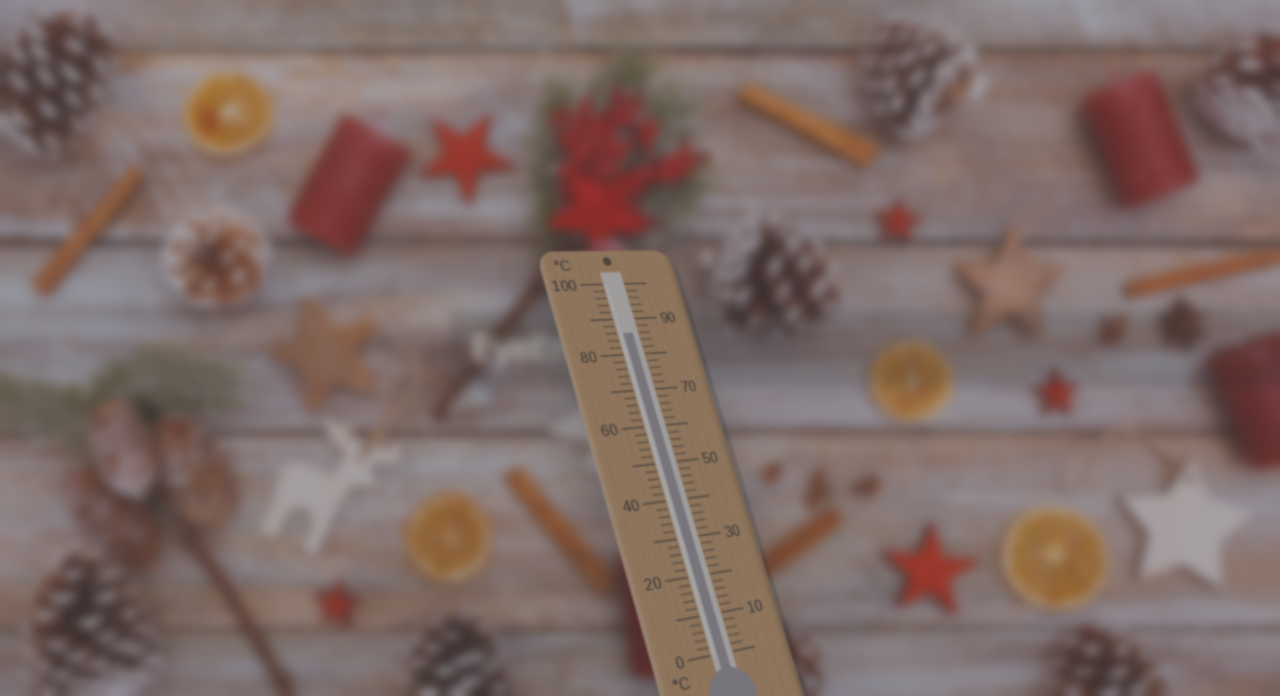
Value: 86 °C
